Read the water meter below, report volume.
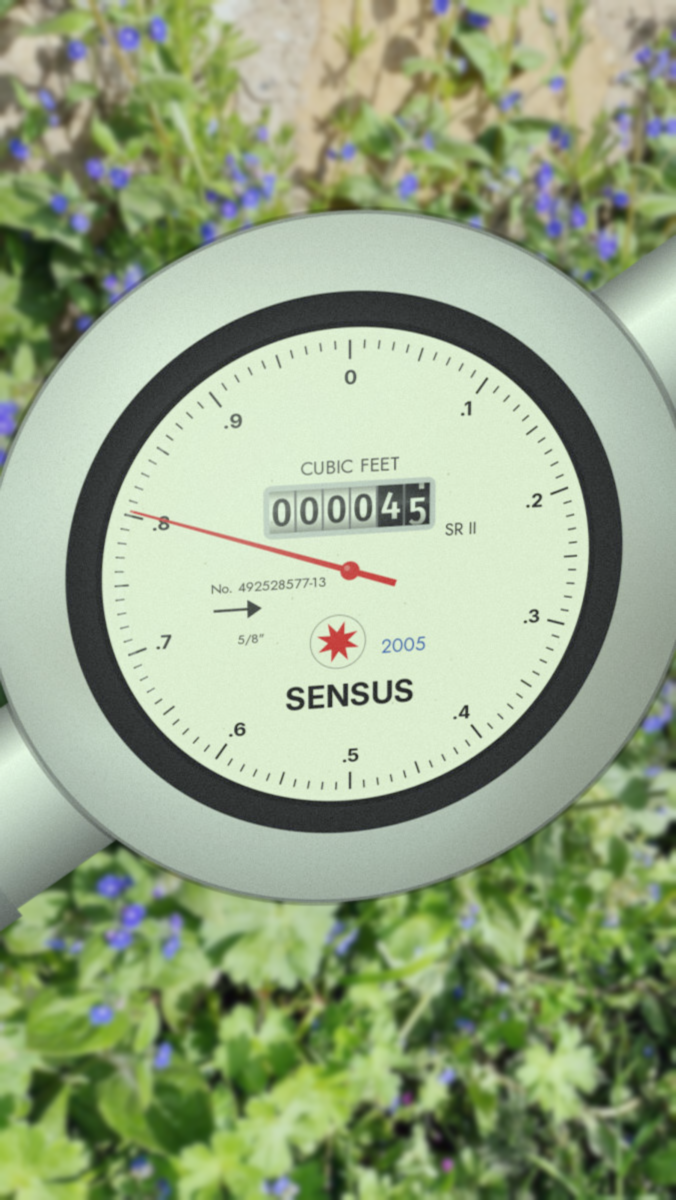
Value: 44.80 ft³
